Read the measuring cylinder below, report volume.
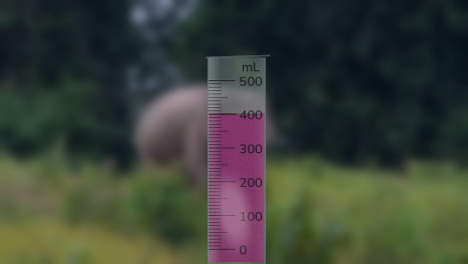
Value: 400 mL
